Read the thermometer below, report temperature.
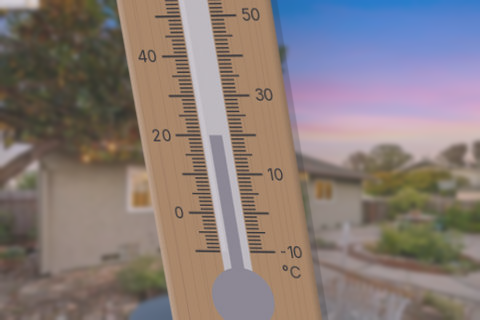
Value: 20 °C
